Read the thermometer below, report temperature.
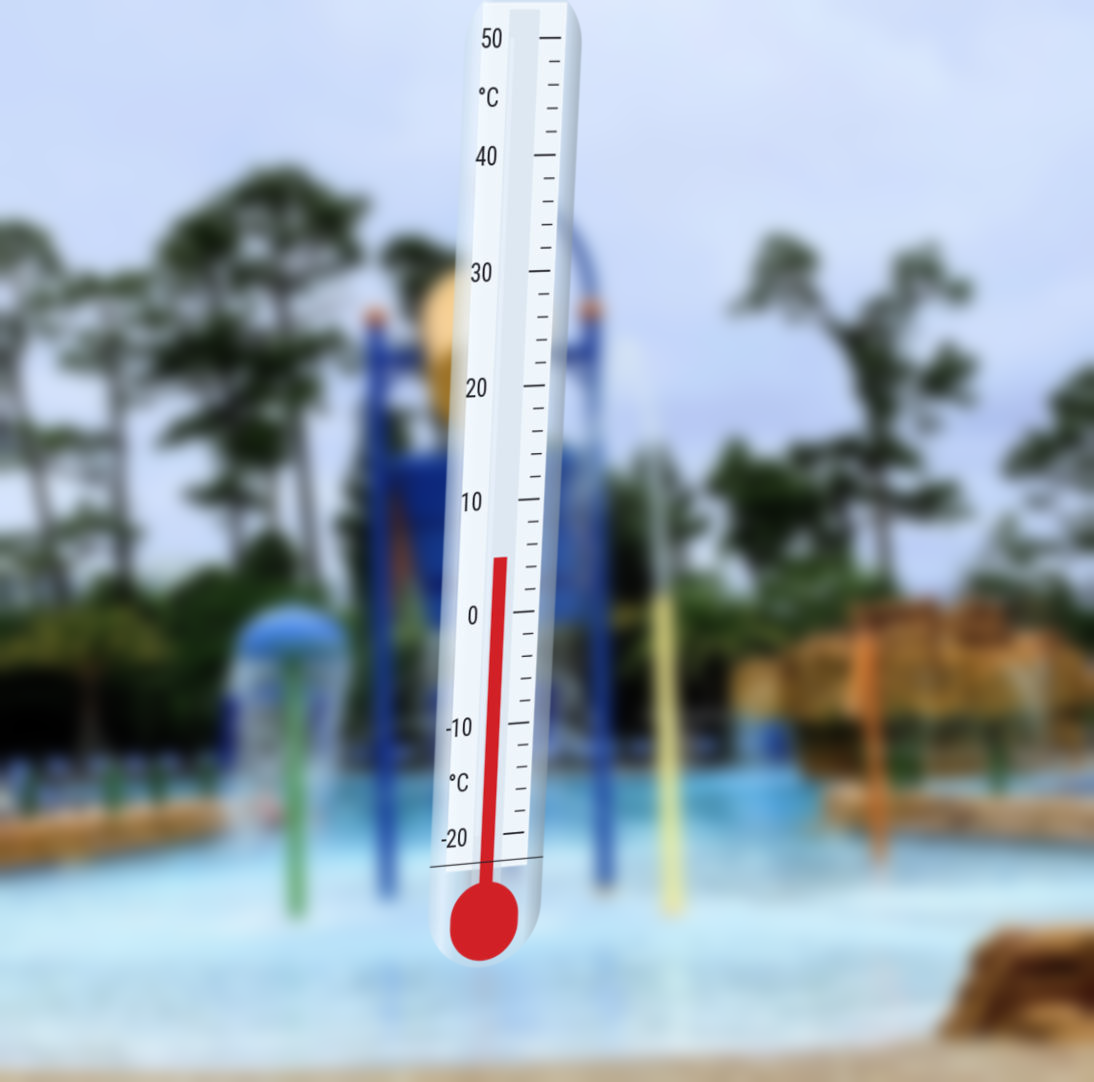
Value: 5 °C
